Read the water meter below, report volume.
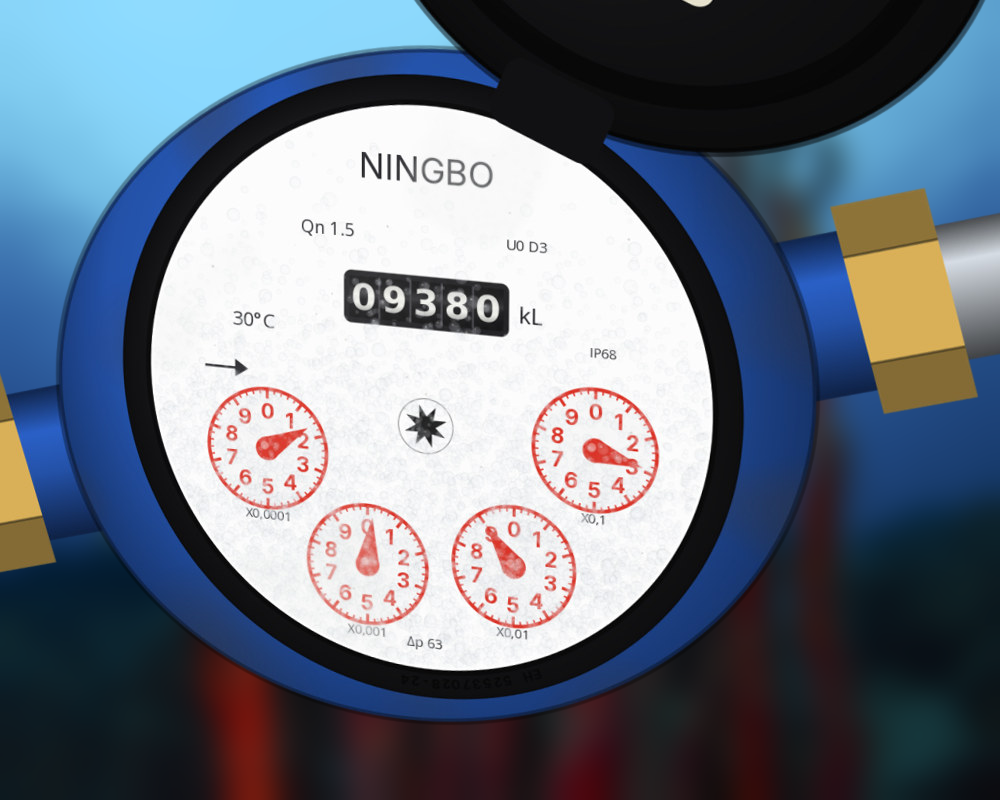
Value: 9380.2901 kL
